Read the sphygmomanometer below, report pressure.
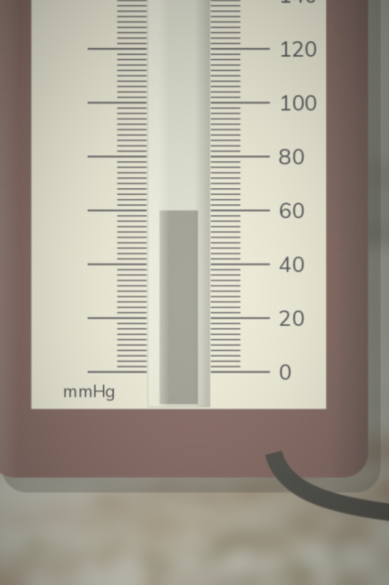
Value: 60 mmHg
